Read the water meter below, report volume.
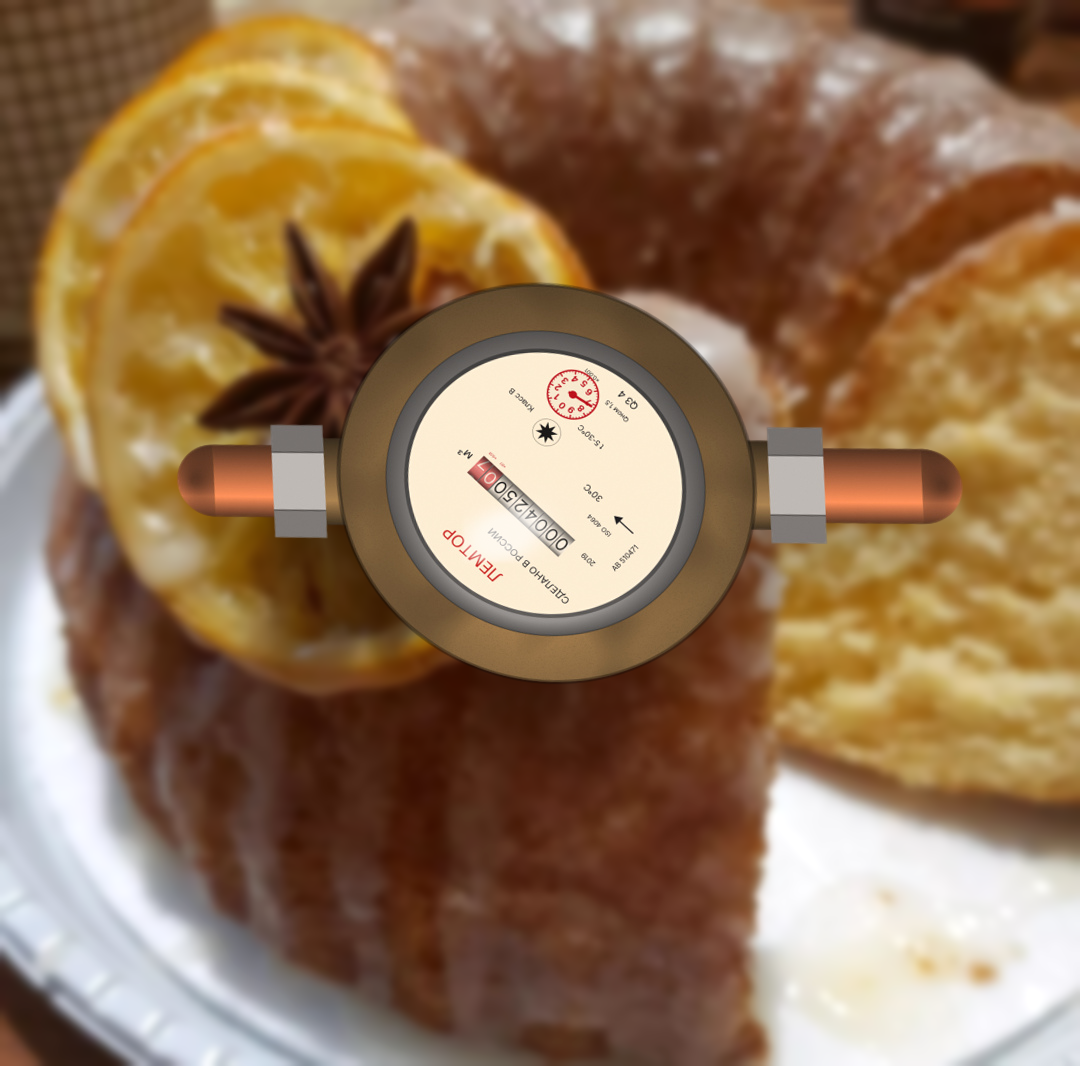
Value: 4250.067 m³
